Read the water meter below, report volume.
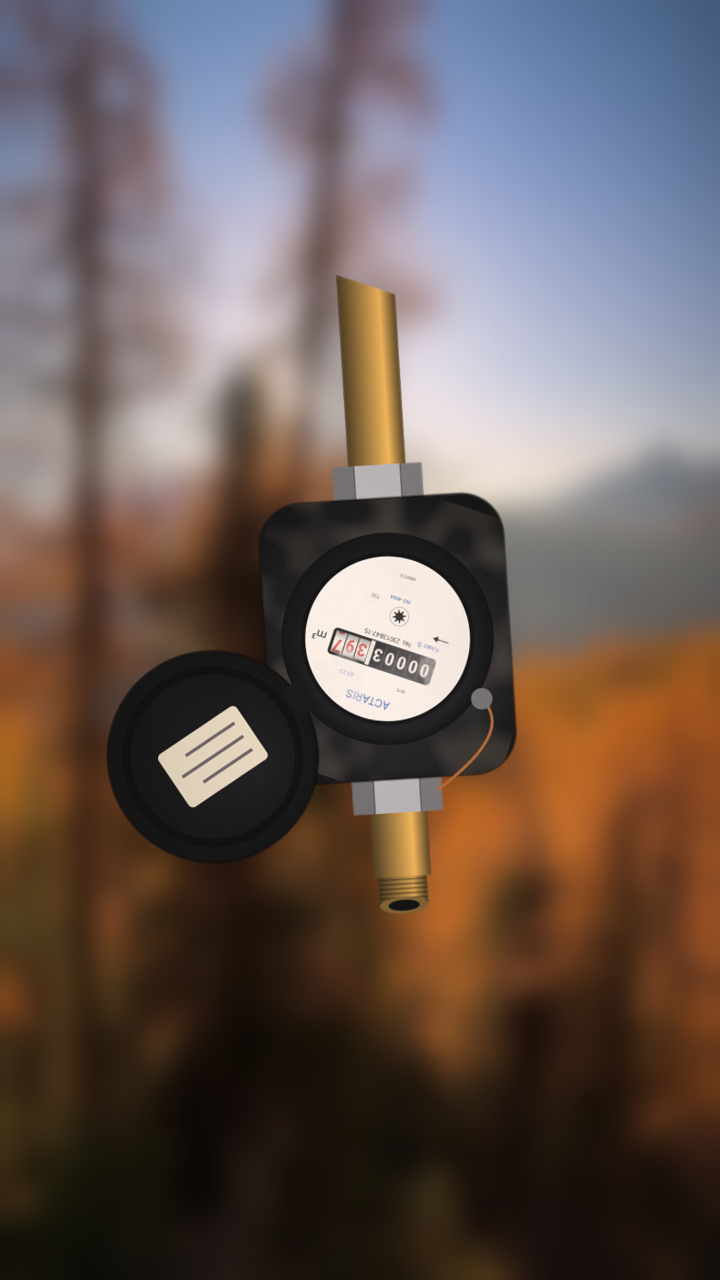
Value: 3.397 m³
